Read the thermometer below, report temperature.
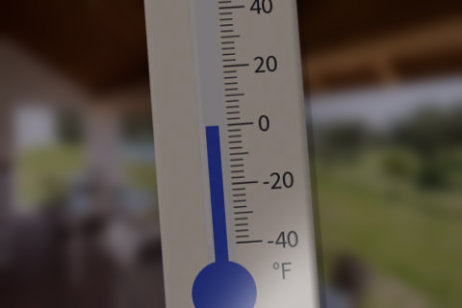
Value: 0 °F
